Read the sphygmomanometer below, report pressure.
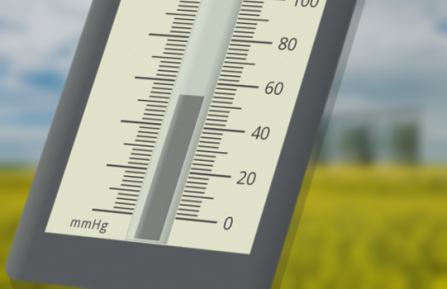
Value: 54 mmHg
